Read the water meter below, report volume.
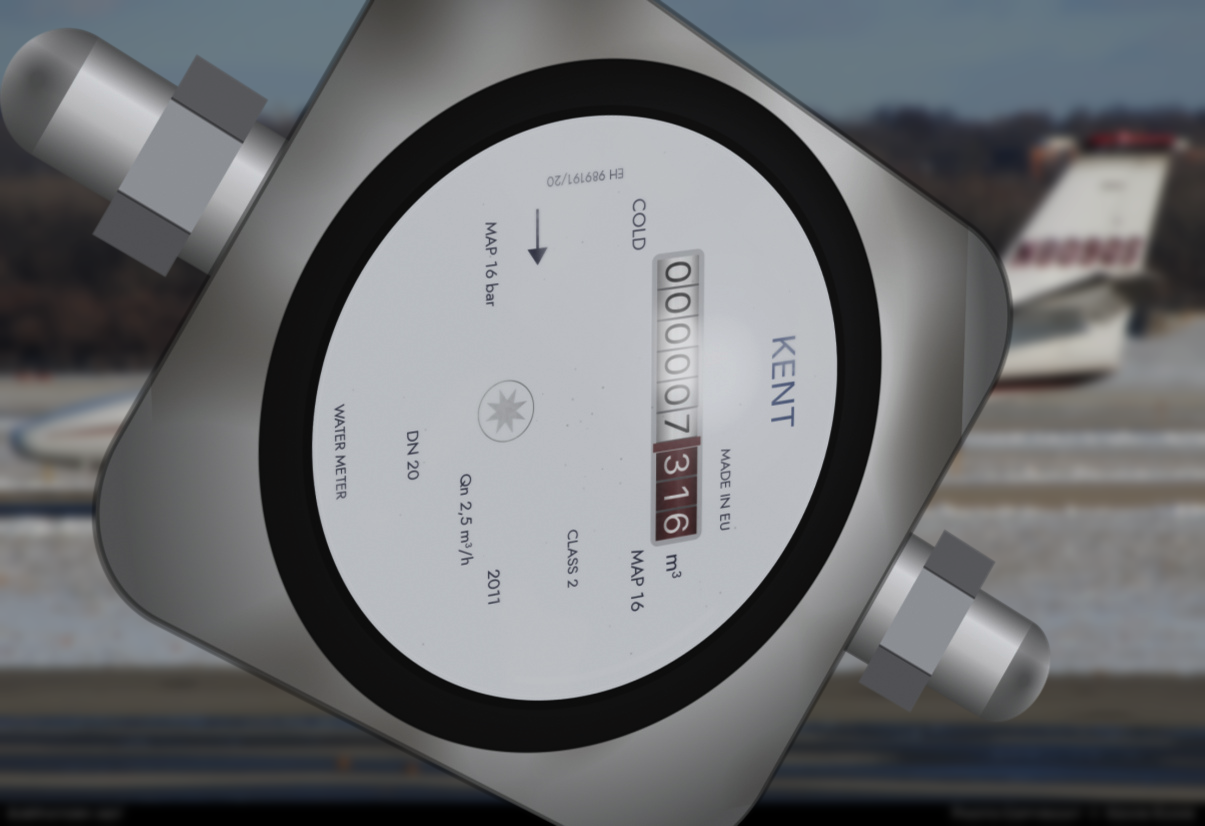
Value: 7.316 m³
